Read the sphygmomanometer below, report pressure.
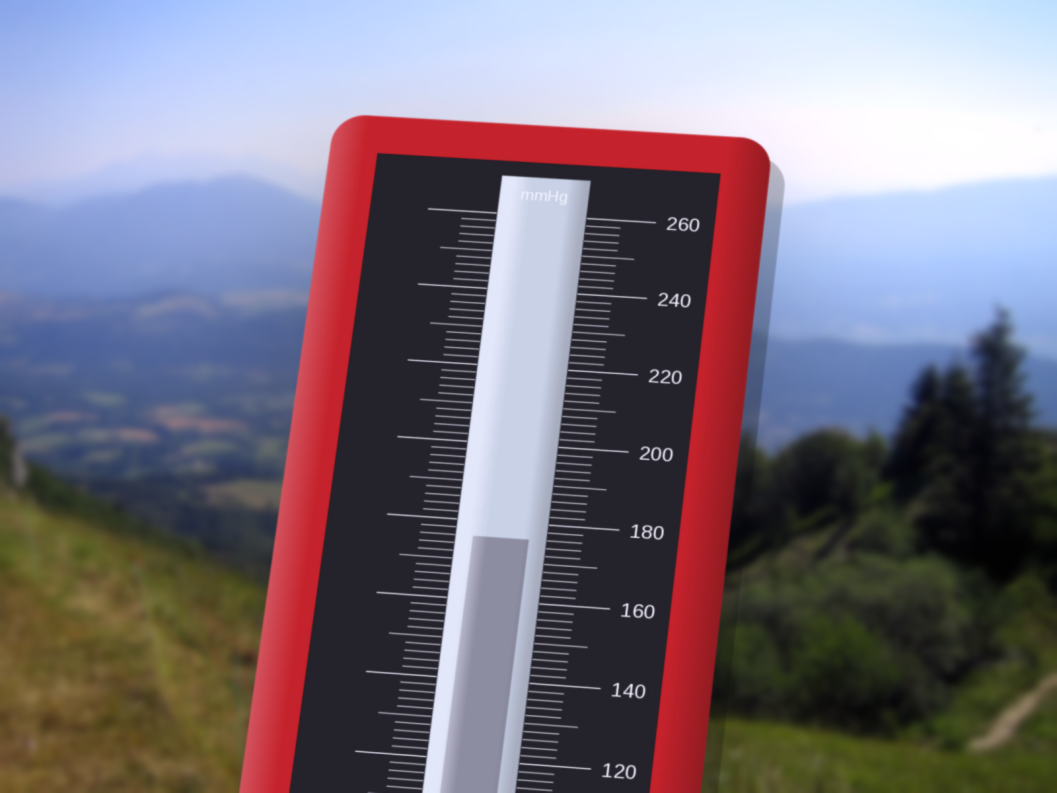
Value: 176 mmHg
